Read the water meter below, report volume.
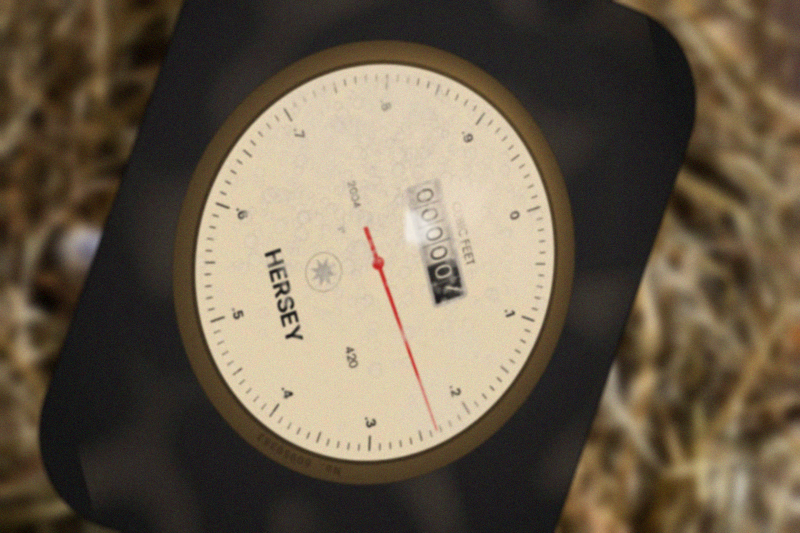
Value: 7.23 ft³
